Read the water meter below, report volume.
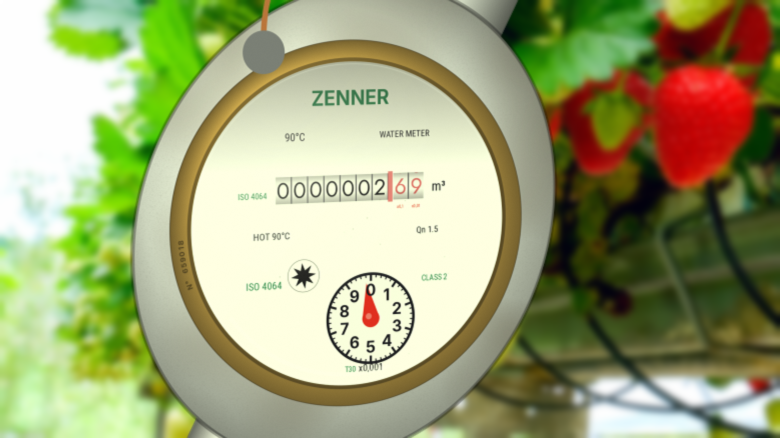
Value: 2.689 m³
